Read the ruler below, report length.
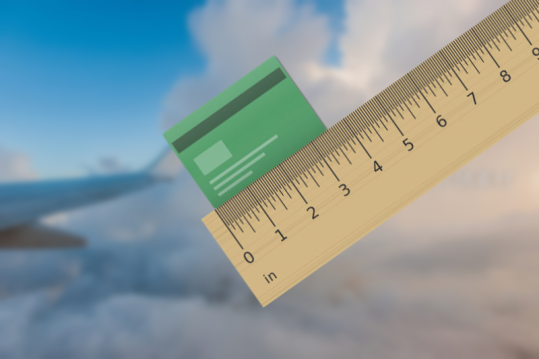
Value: 3.5 in
